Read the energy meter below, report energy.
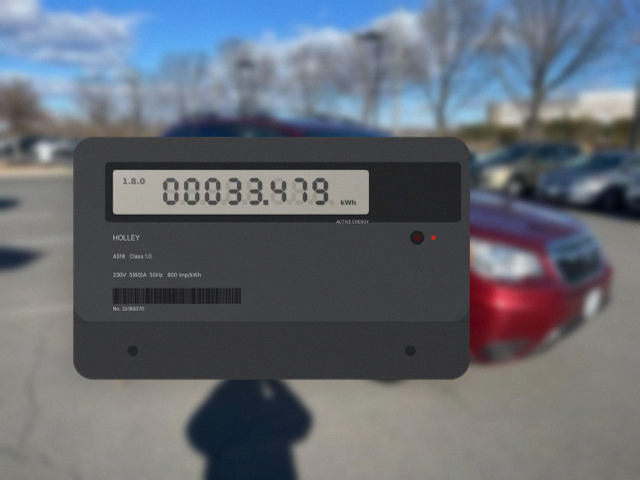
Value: 33.479 kWh
